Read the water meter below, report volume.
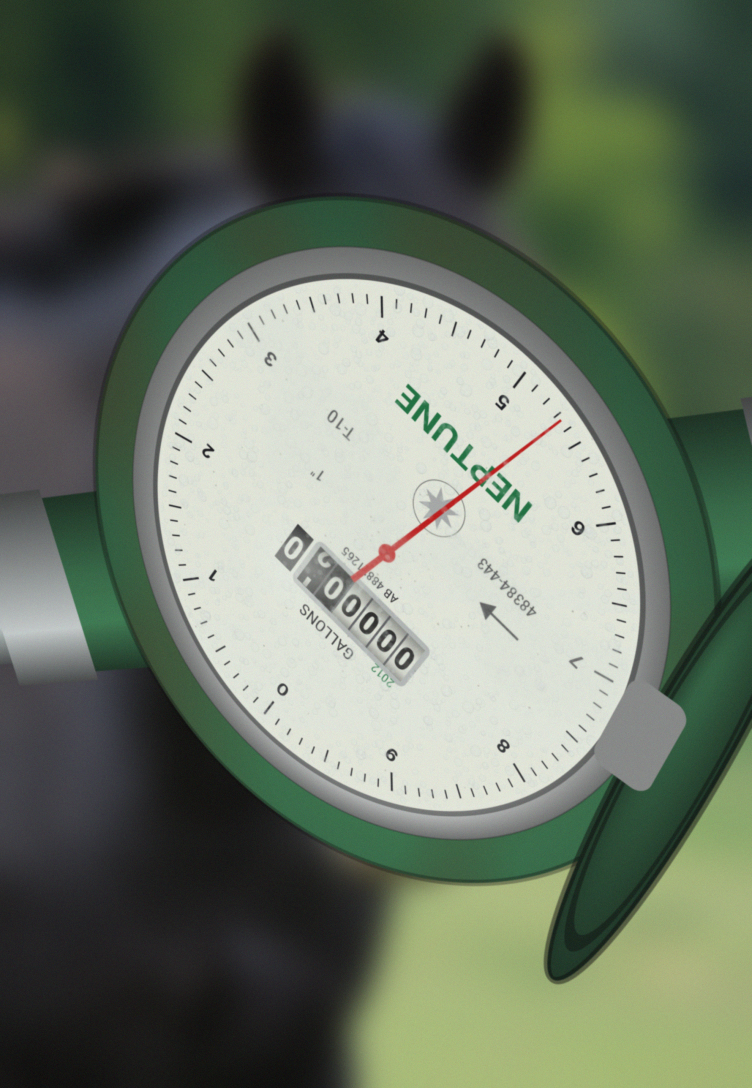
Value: 15.3 gal
